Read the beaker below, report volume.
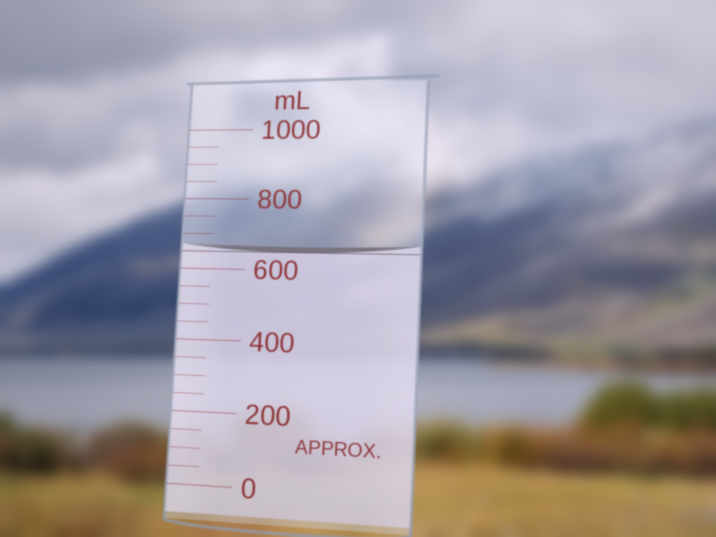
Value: 650 mL
